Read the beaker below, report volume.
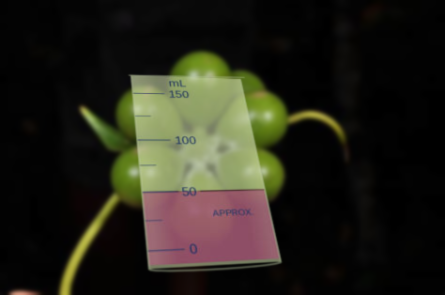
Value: 50 mL
